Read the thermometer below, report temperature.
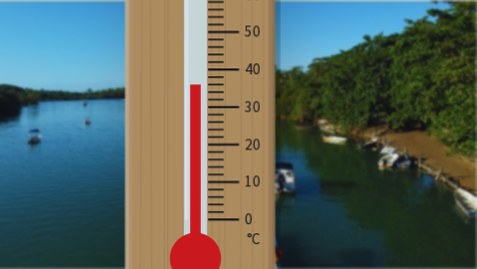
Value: 36 °C
